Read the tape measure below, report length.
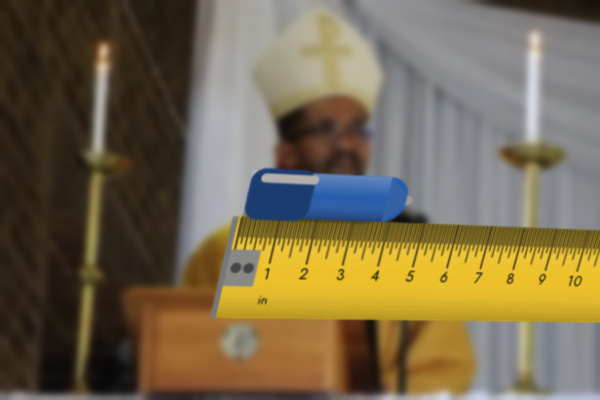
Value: 4.5 in
